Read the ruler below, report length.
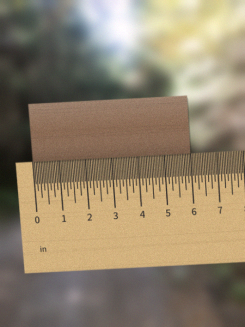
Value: 6 in
